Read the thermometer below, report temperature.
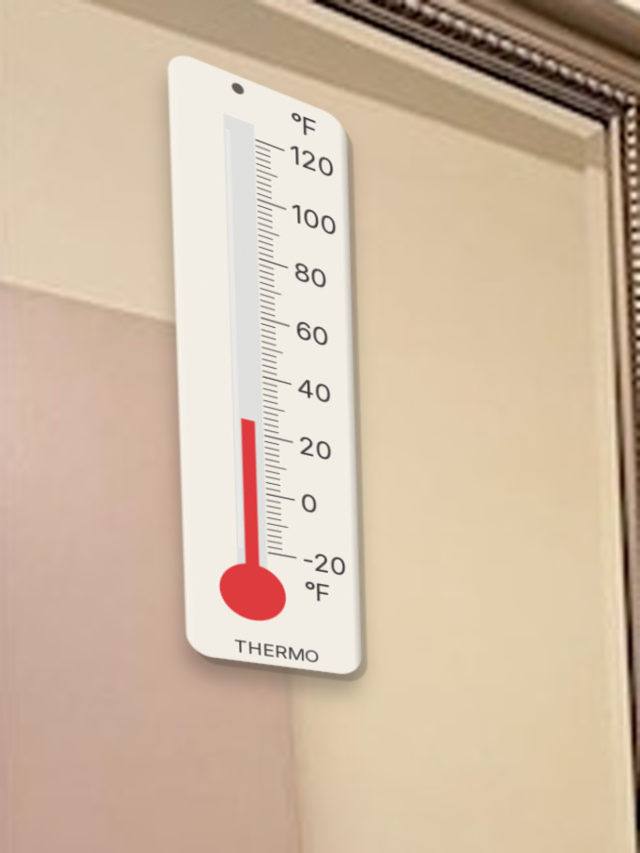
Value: 24 °F
